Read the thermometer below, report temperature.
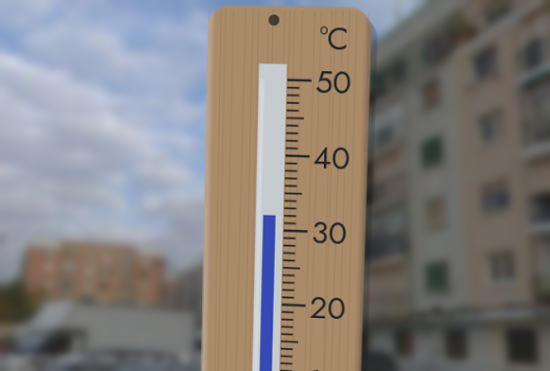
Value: 32 °C
